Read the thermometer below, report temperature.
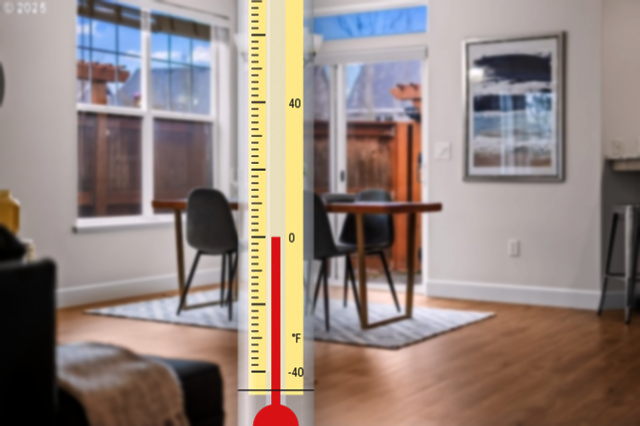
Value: 0 °F
